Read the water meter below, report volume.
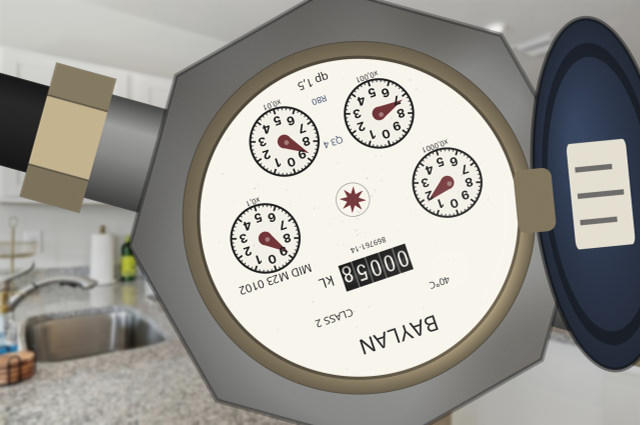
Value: 57.8871 kL
